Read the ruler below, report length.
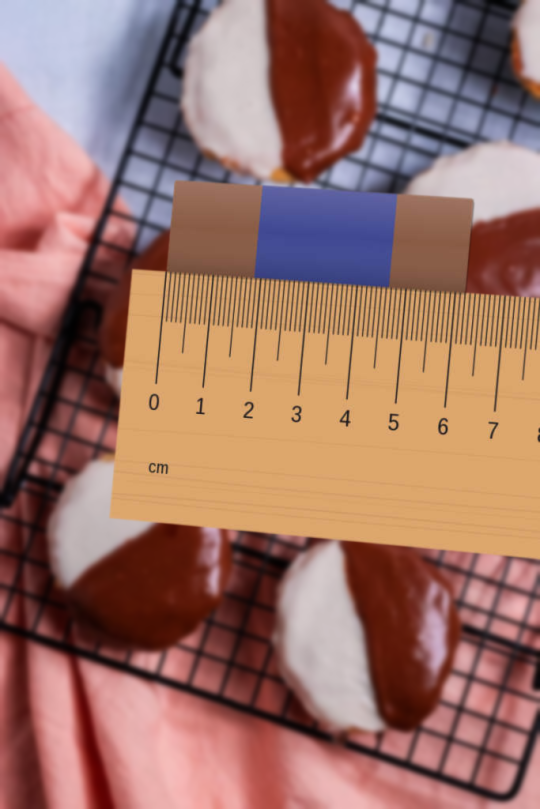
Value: 6.2 cm
